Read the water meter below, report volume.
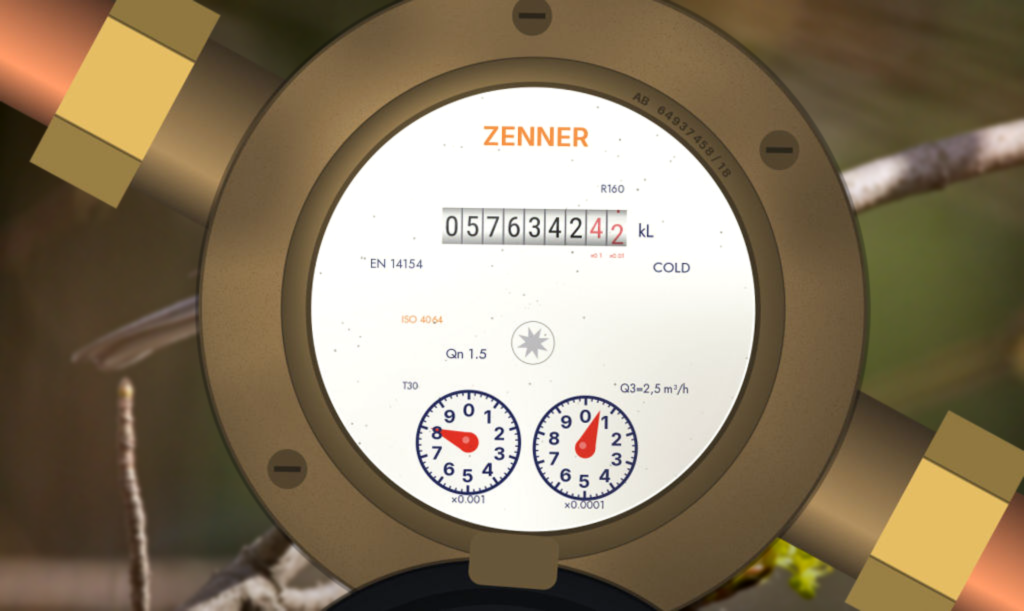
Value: 576342.4180 kL
